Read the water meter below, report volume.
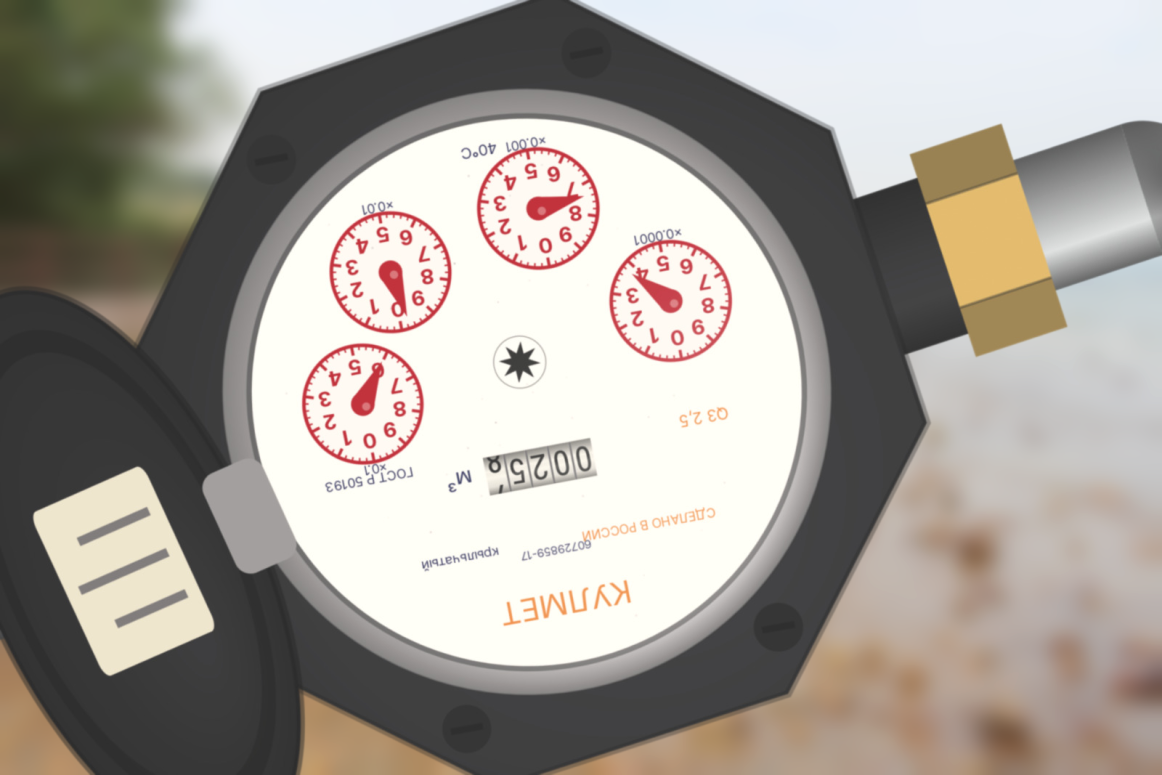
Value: 257.5973 m³
